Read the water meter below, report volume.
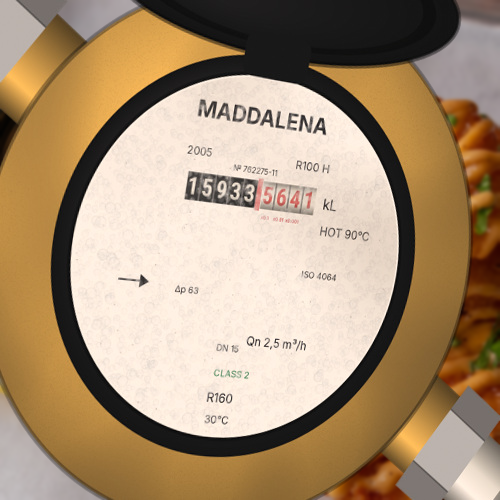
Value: 15933.5641 kL
